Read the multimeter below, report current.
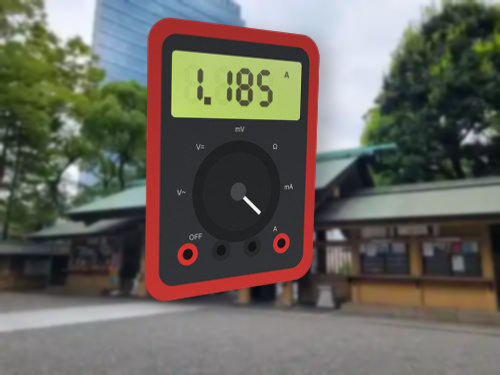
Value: 1.185 A
